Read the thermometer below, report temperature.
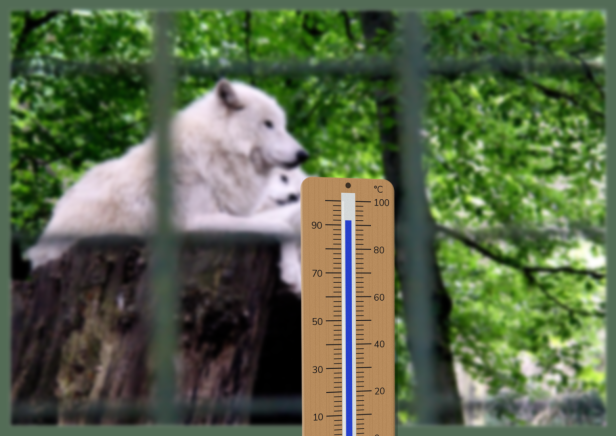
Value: 92 °C
